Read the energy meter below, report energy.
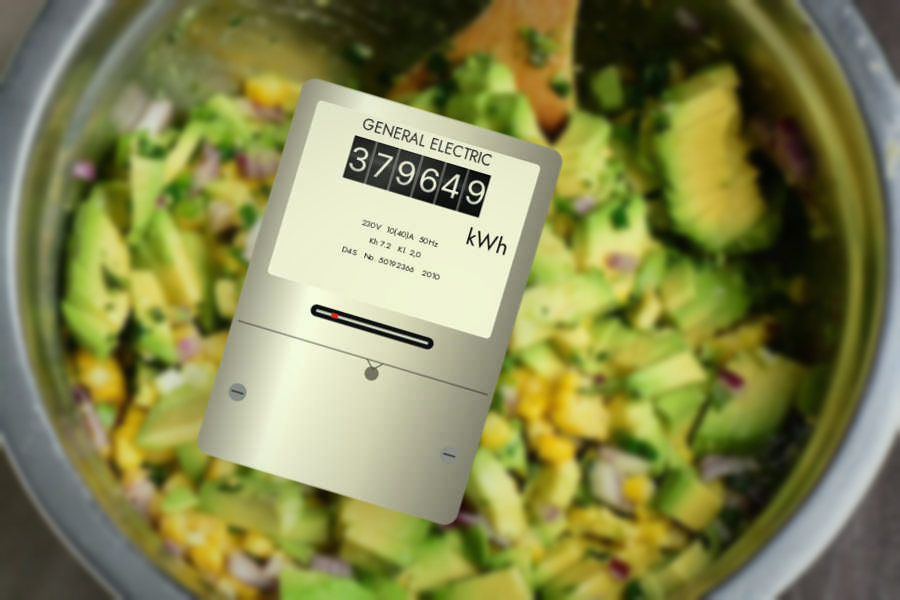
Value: 379649 kWh
